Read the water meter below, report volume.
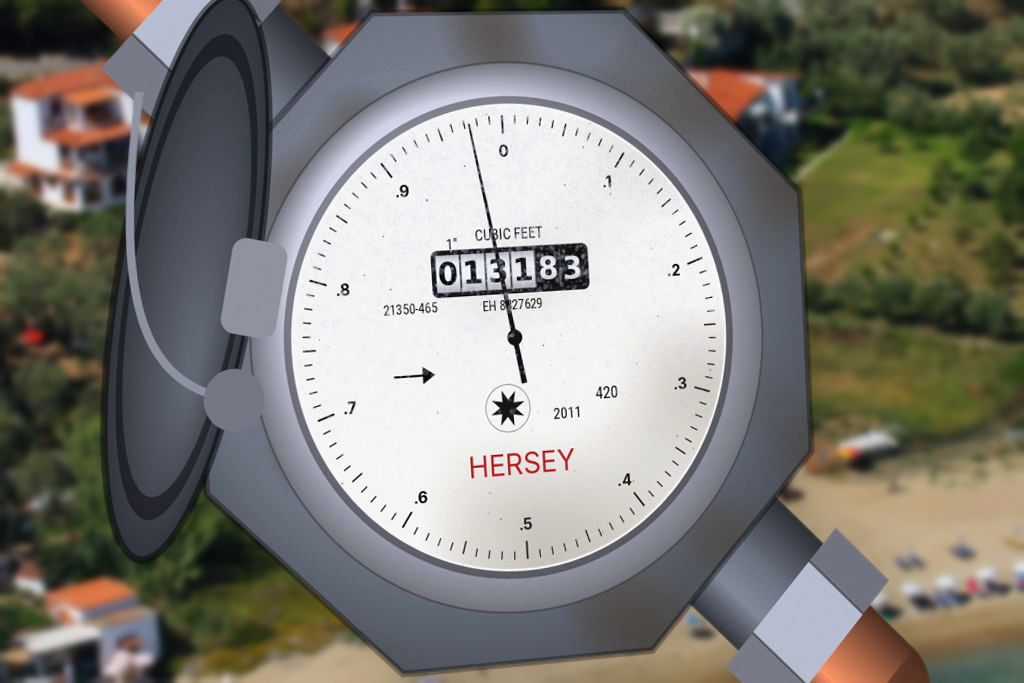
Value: 13182.97 ft³
